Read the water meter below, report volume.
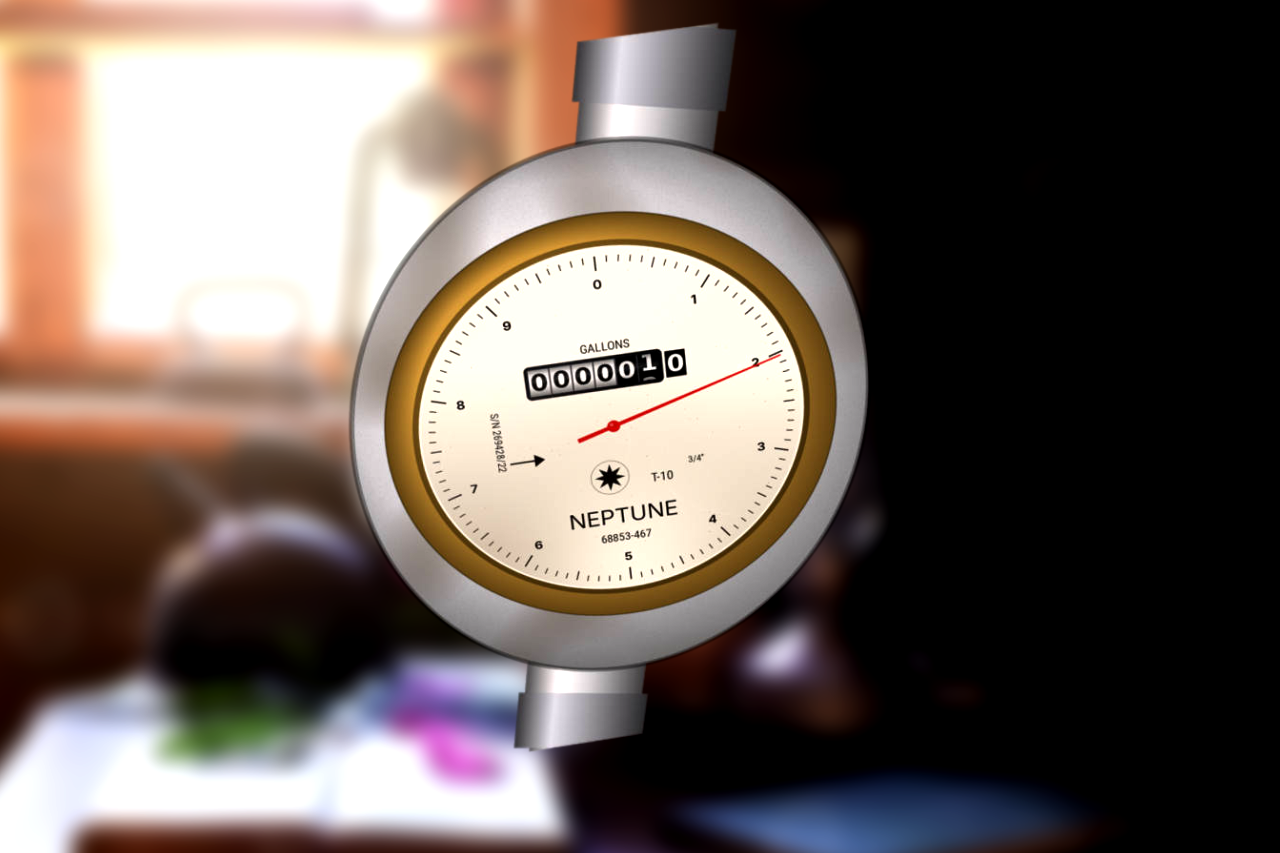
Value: 12.0 gal
